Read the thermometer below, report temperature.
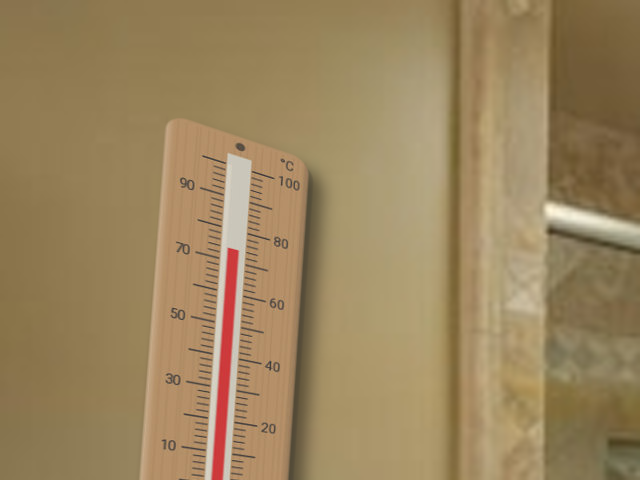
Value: 74 °C
